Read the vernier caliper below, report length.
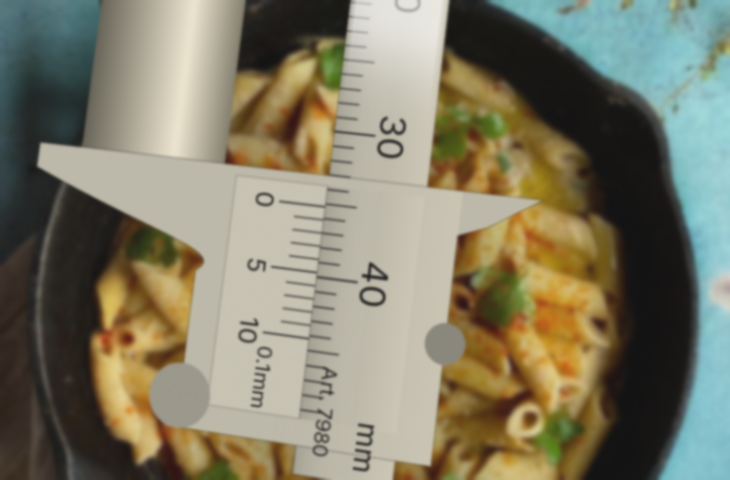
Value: 35.2 mm
